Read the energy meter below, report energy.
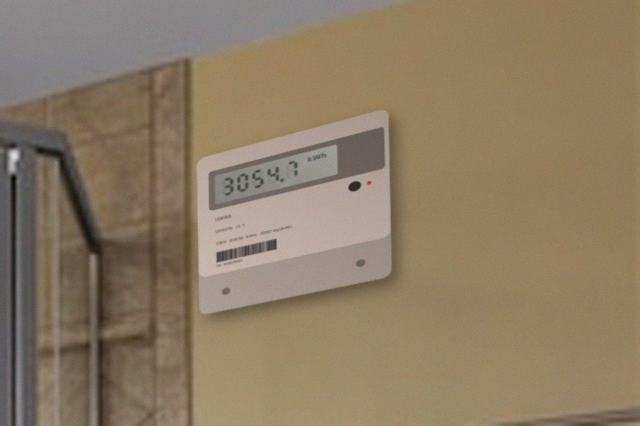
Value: 3054.7 kWh
